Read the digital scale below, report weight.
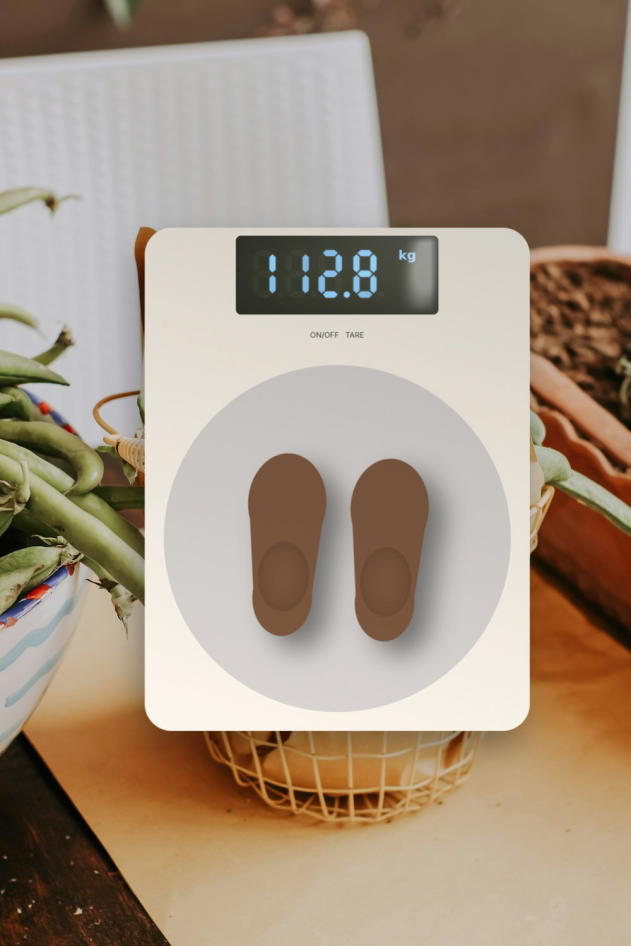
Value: 112.8 kg
